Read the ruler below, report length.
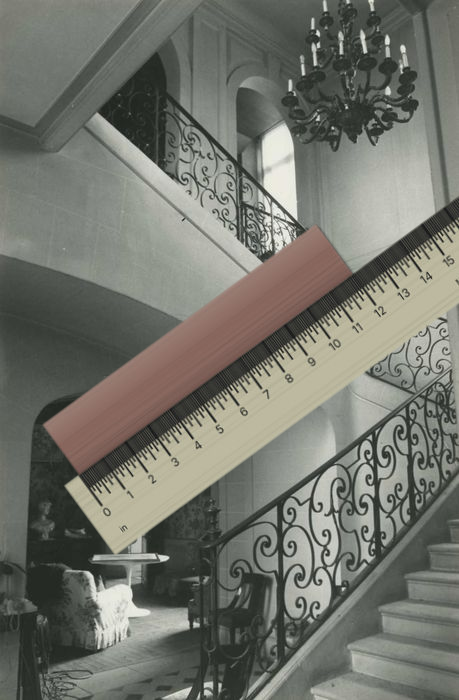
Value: 12 in
